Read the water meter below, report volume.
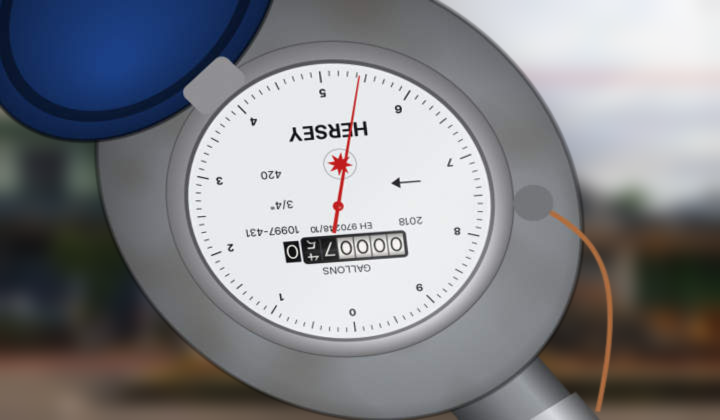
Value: 745.4 gal
